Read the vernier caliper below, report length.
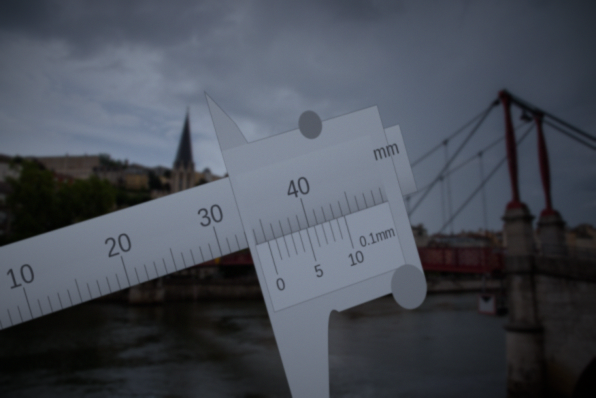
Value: 35.2 mm
